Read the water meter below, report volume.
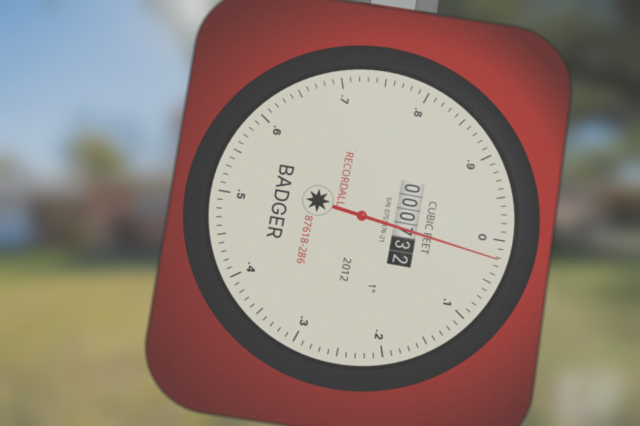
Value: 732.02 ft³
